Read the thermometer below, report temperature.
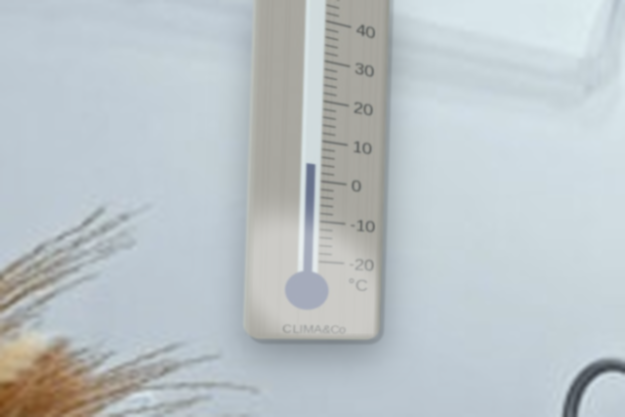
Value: 4 °C
